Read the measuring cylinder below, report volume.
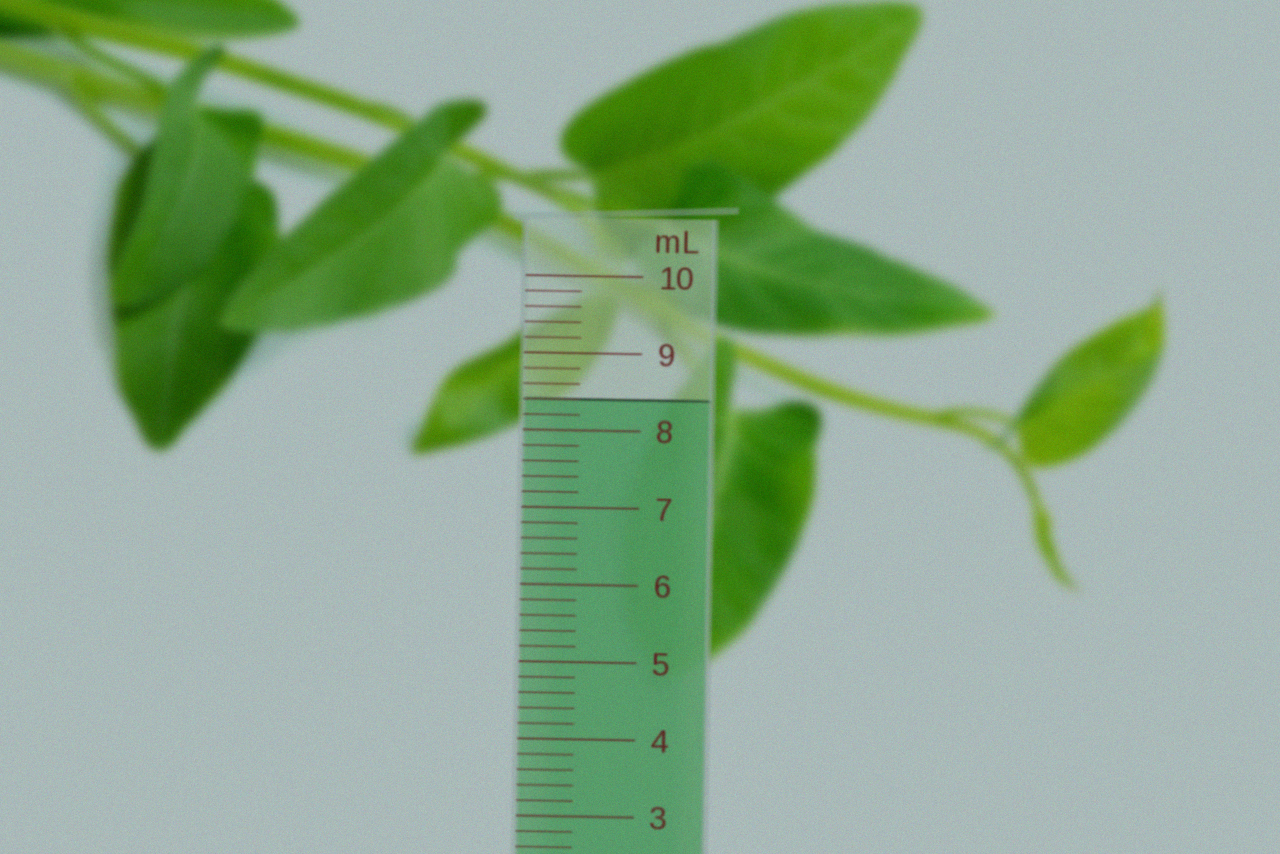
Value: 8.4 mL
